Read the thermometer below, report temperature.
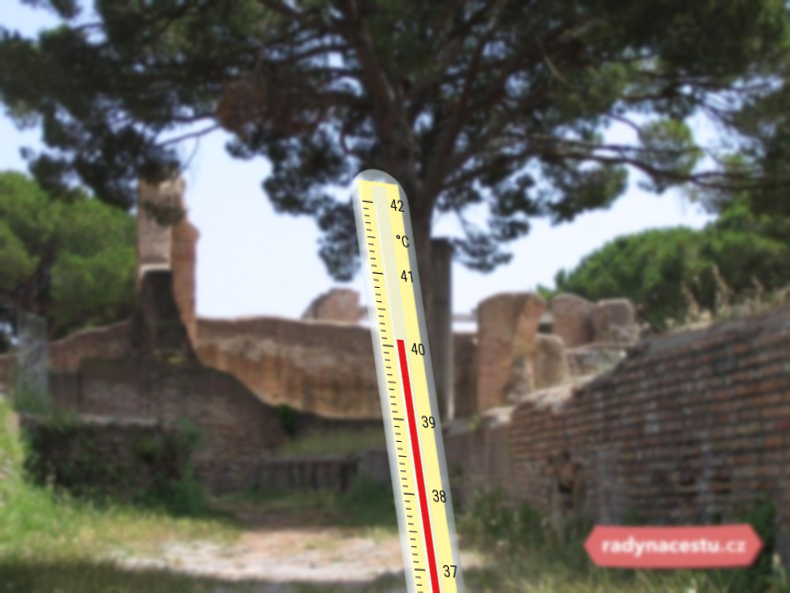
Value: 40.1 °C
